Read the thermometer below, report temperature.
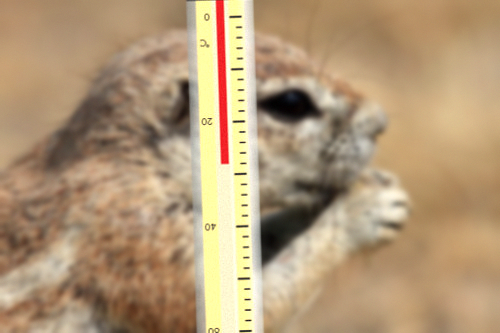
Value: 28 °C
